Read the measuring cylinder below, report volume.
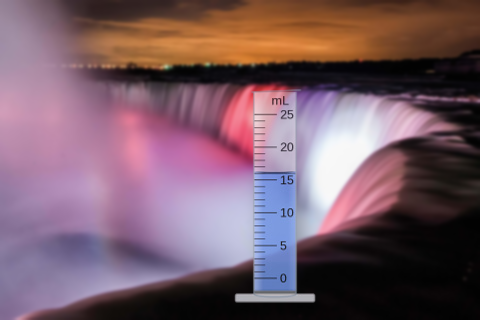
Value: 16 mL
